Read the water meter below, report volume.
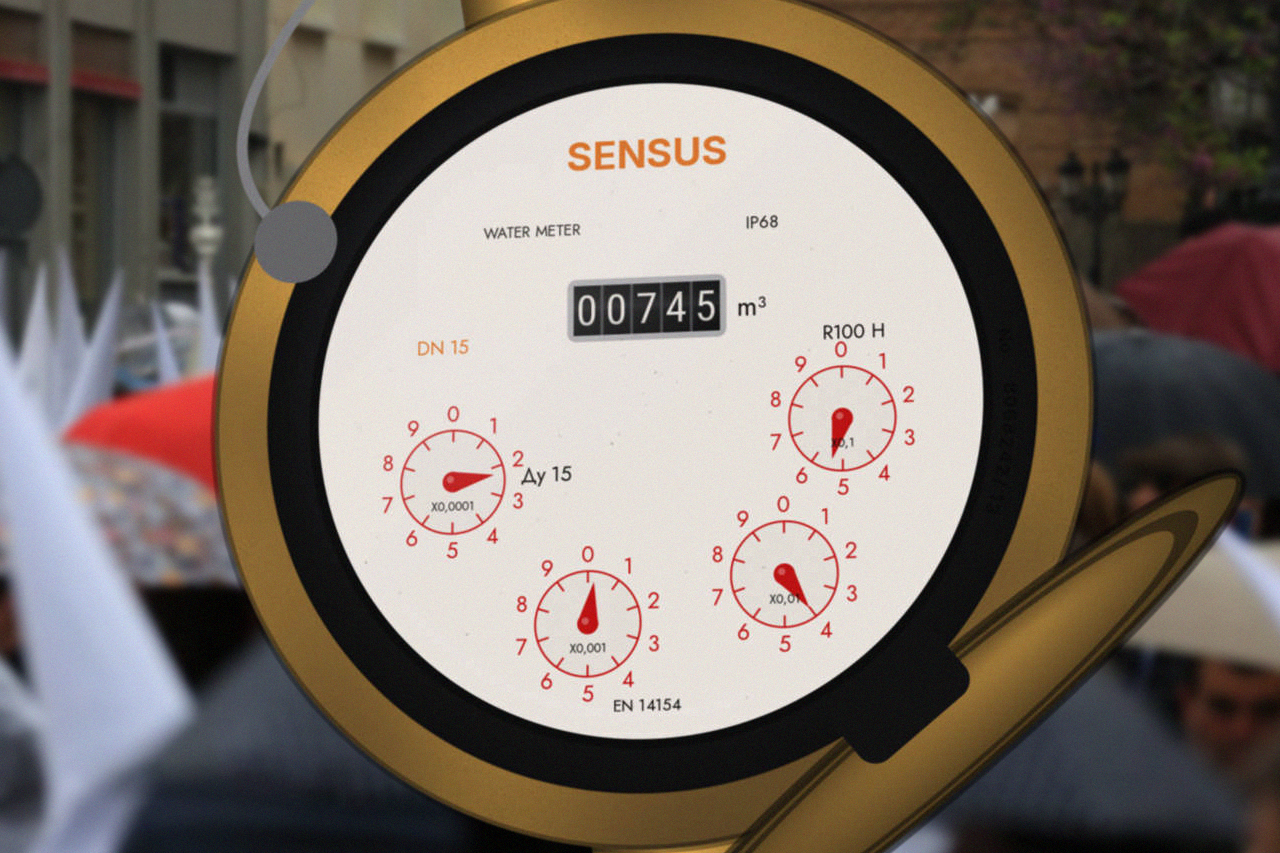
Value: 745.5402 m³
